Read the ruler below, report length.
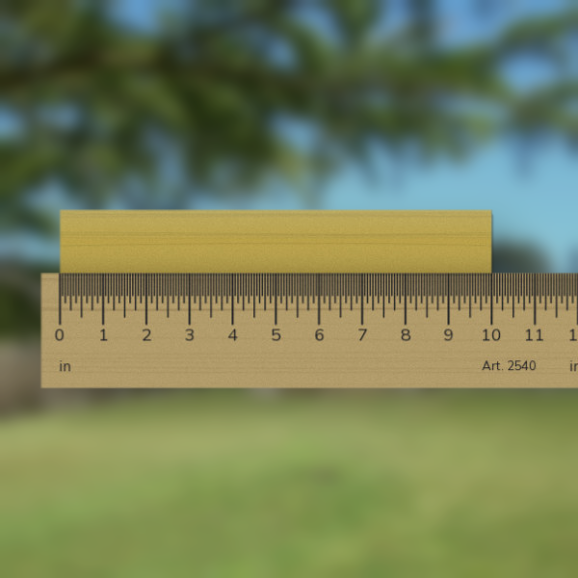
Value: 10 in
